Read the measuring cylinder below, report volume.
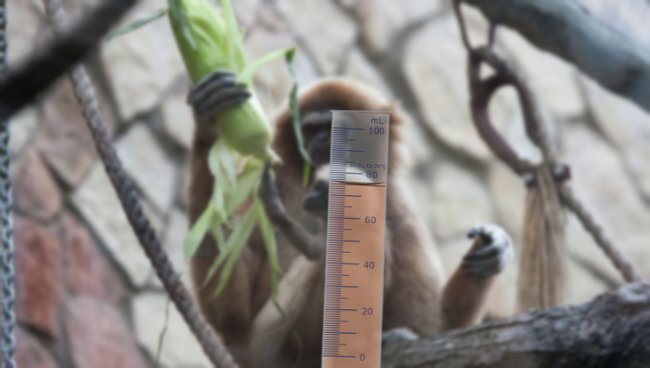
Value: 75 mL
